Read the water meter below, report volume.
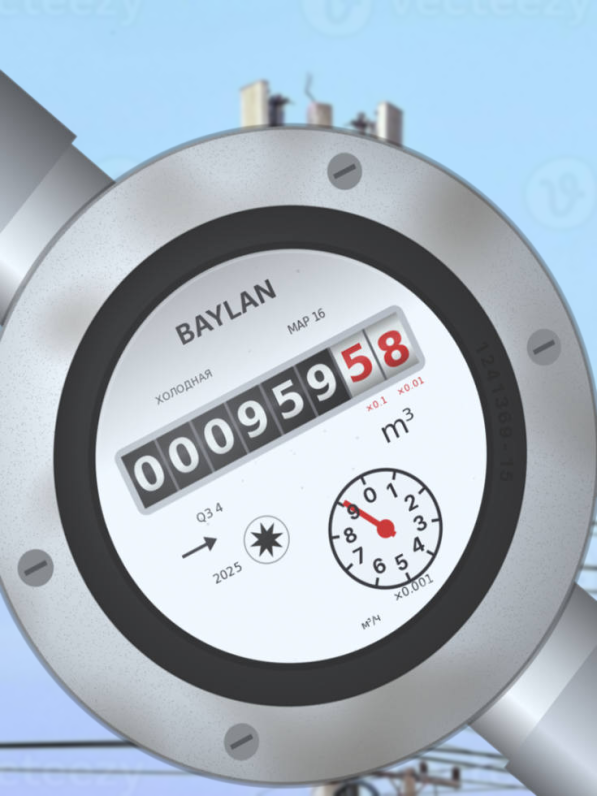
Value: 959.579 m³
